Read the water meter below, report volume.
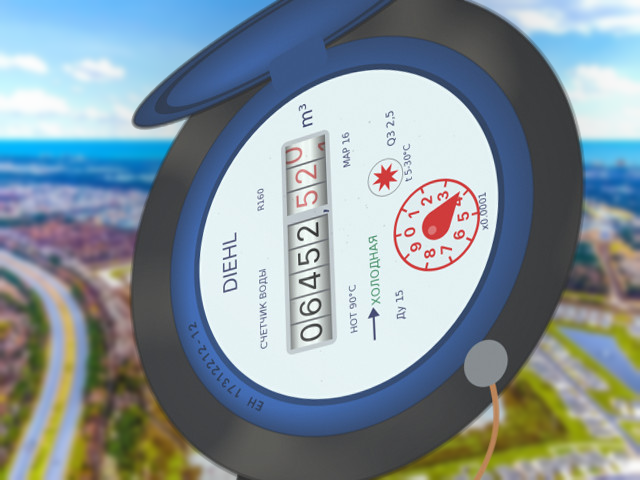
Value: 6452.5203 m³
